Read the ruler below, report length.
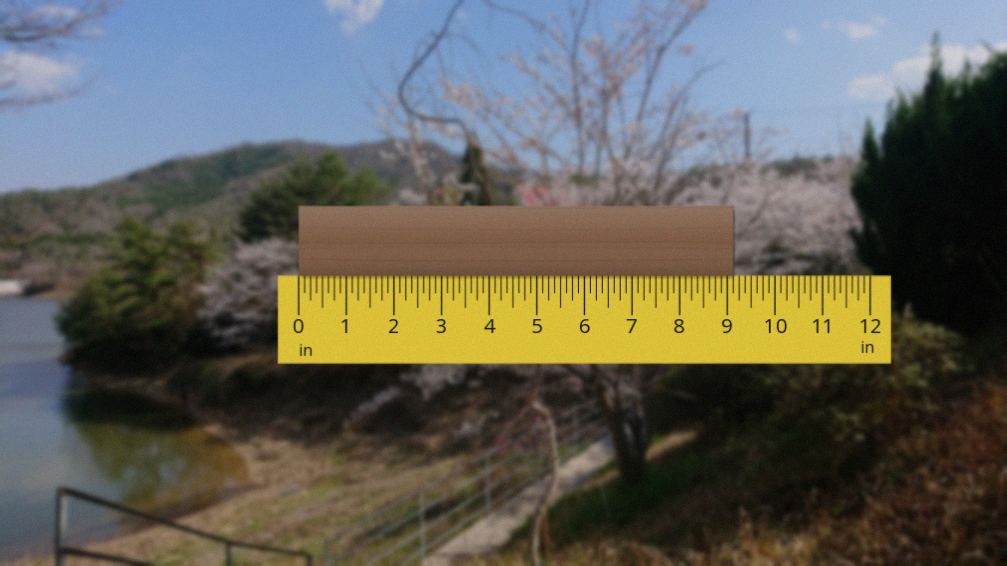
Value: 9.125 in
